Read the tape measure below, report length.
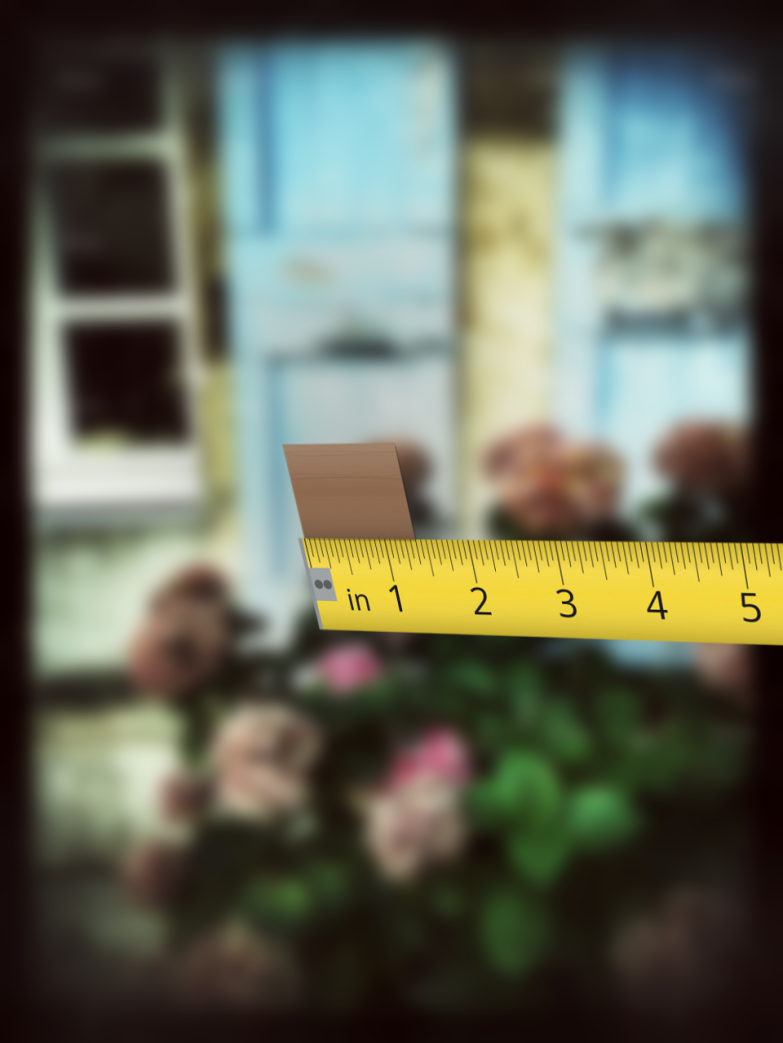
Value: 1.375 in
